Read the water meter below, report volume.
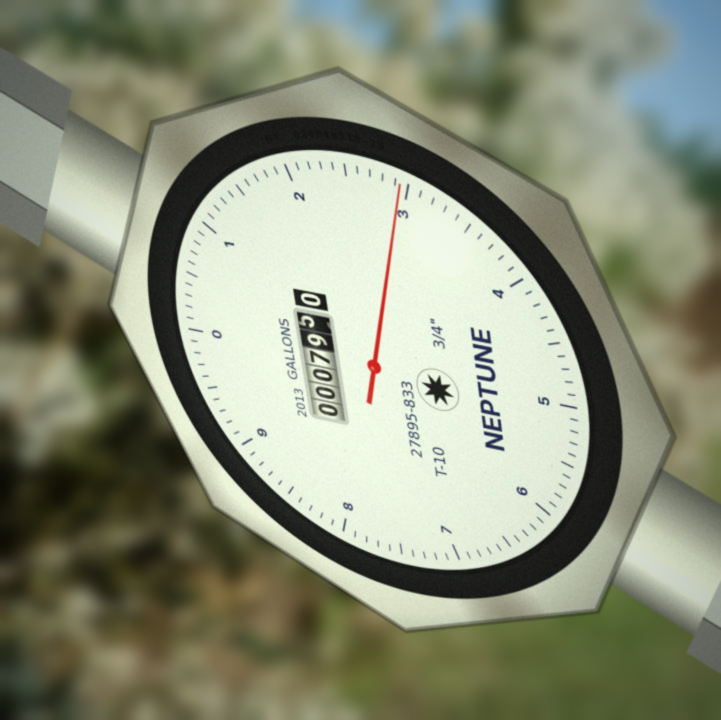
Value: 7952.9 gal
